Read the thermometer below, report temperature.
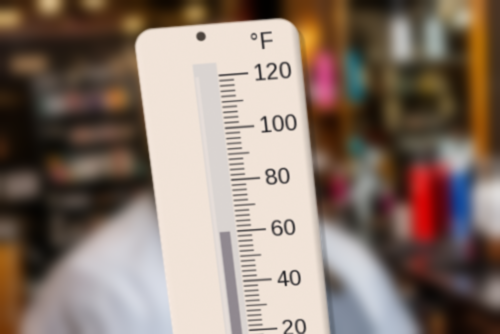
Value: 60 °F
